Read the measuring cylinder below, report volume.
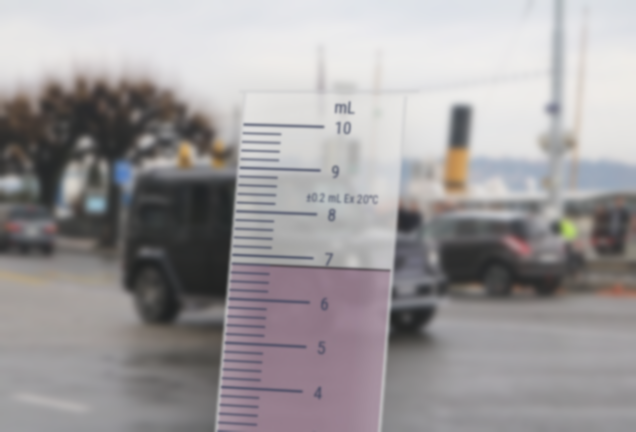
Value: 6.8 mL
